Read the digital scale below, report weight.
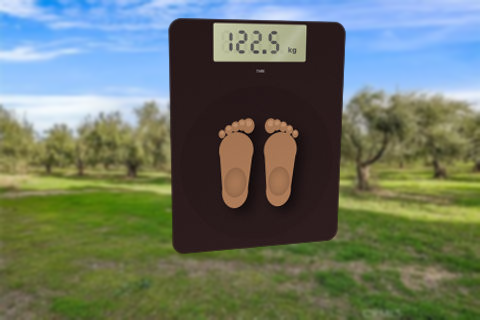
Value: 122.5 kg
